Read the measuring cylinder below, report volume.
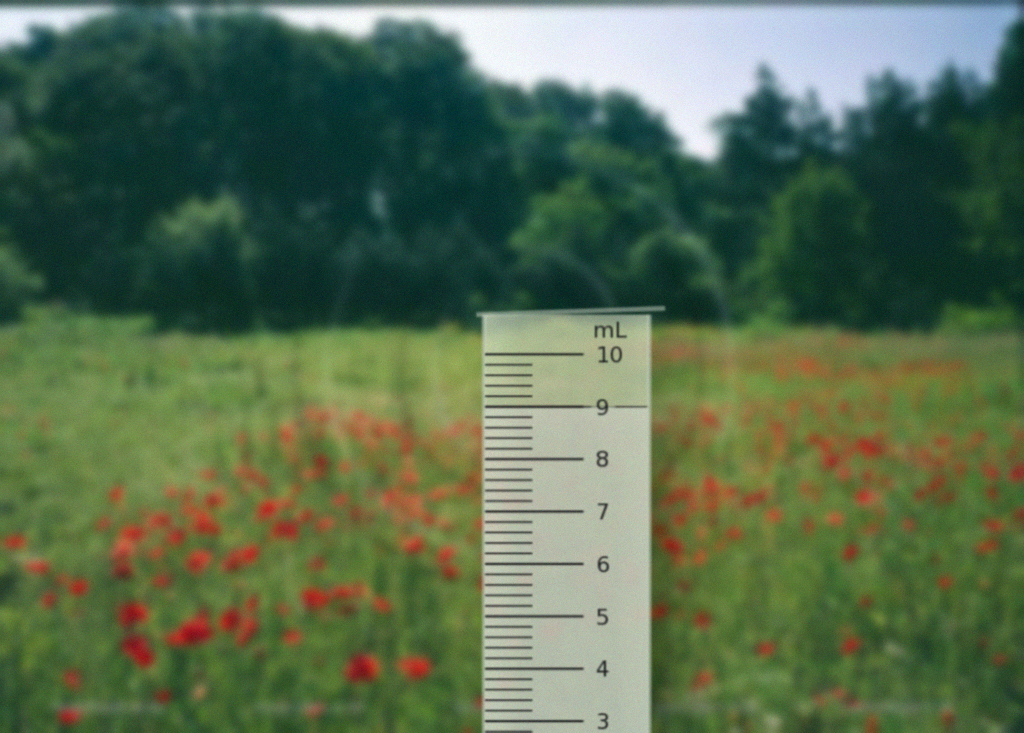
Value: 9 mL
